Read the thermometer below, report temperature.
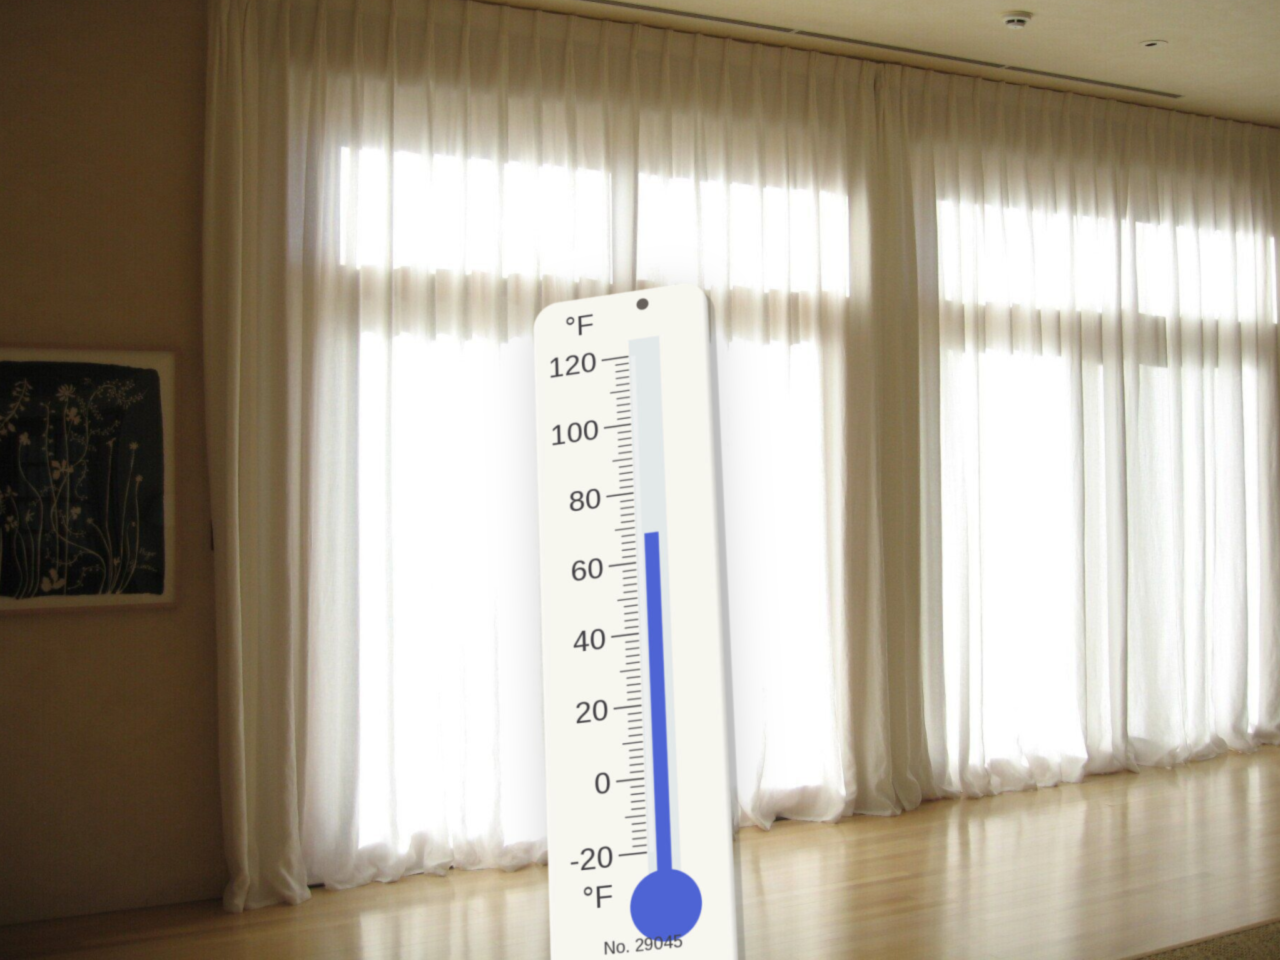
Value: 68 °F
